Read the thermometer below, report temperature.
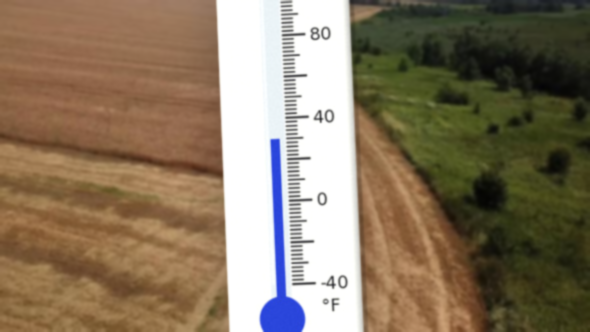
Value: 30 °F
